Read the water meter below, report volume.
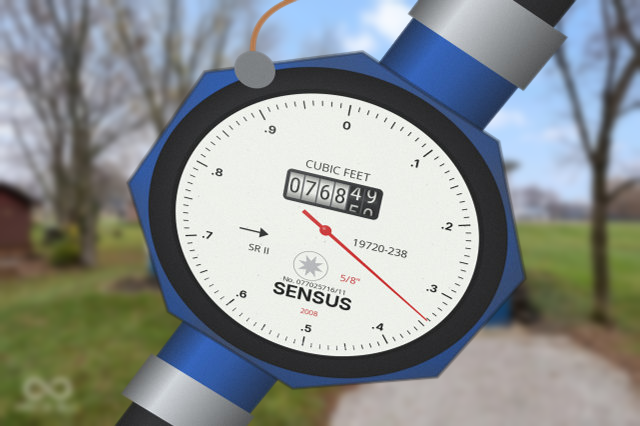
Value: 76849.34 ft³
